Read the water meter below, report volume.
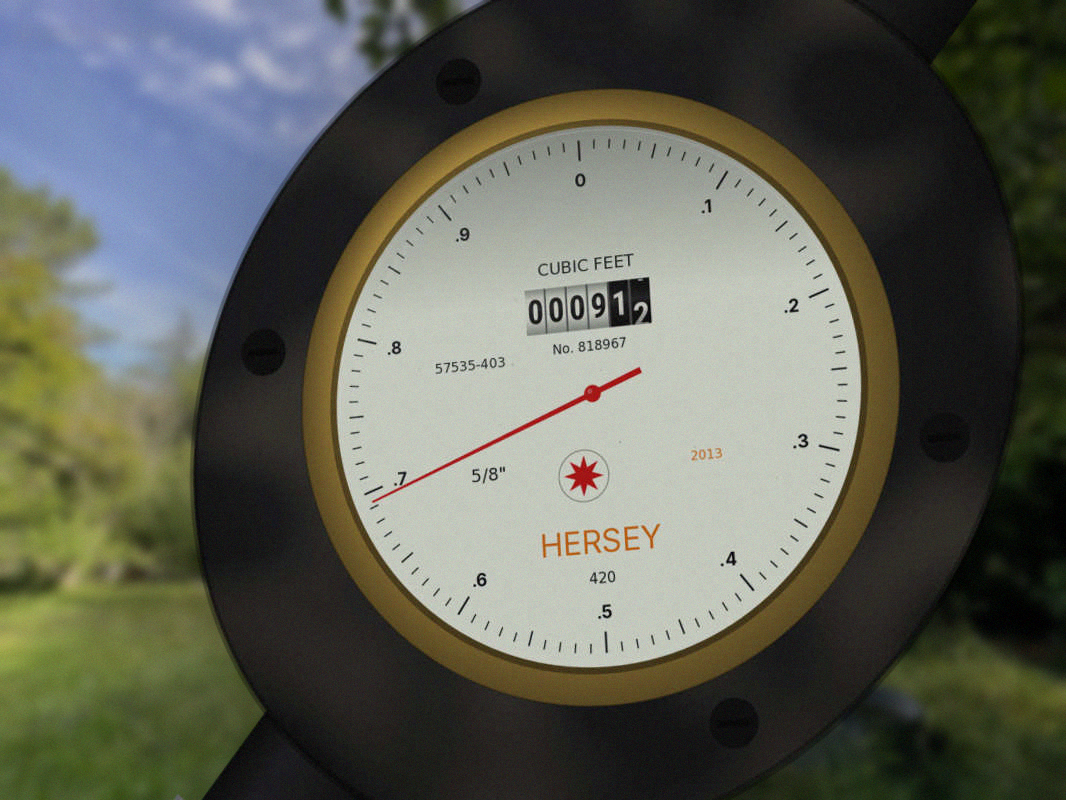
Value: 911.69 ft³
